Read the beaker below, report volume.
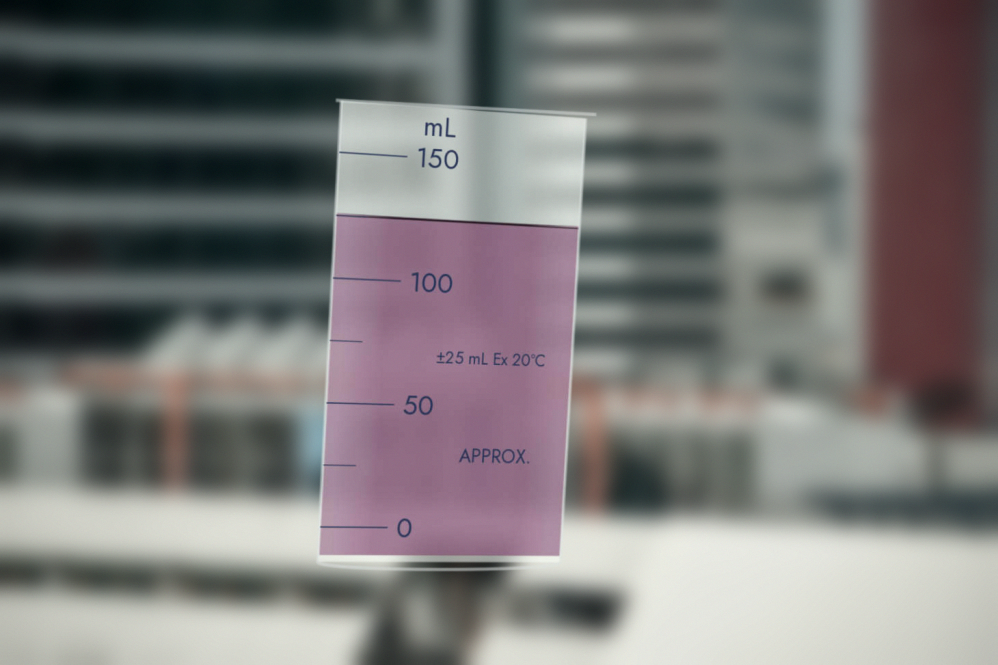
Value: 125 mL
